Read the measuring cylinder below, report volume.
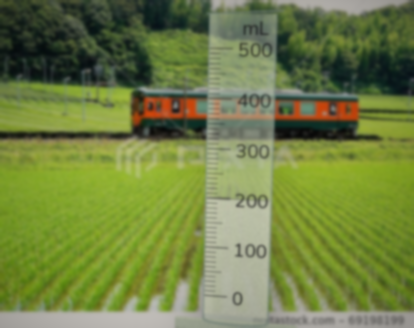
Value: 200 mL
